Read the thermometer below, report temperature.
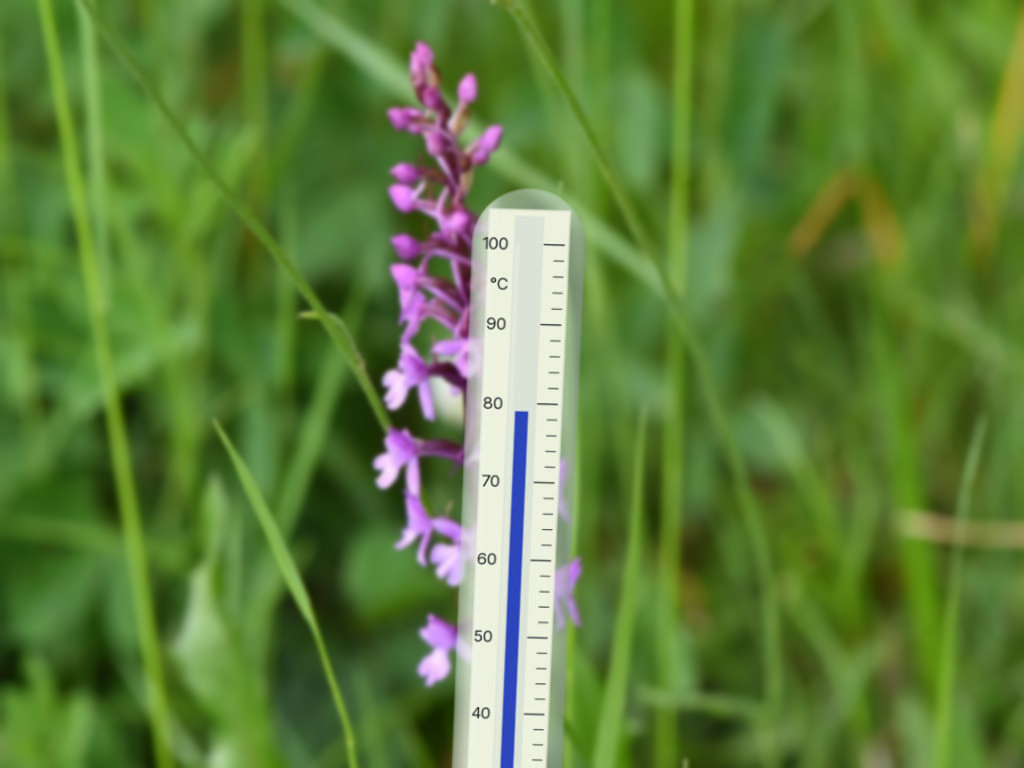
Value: 79 °C
